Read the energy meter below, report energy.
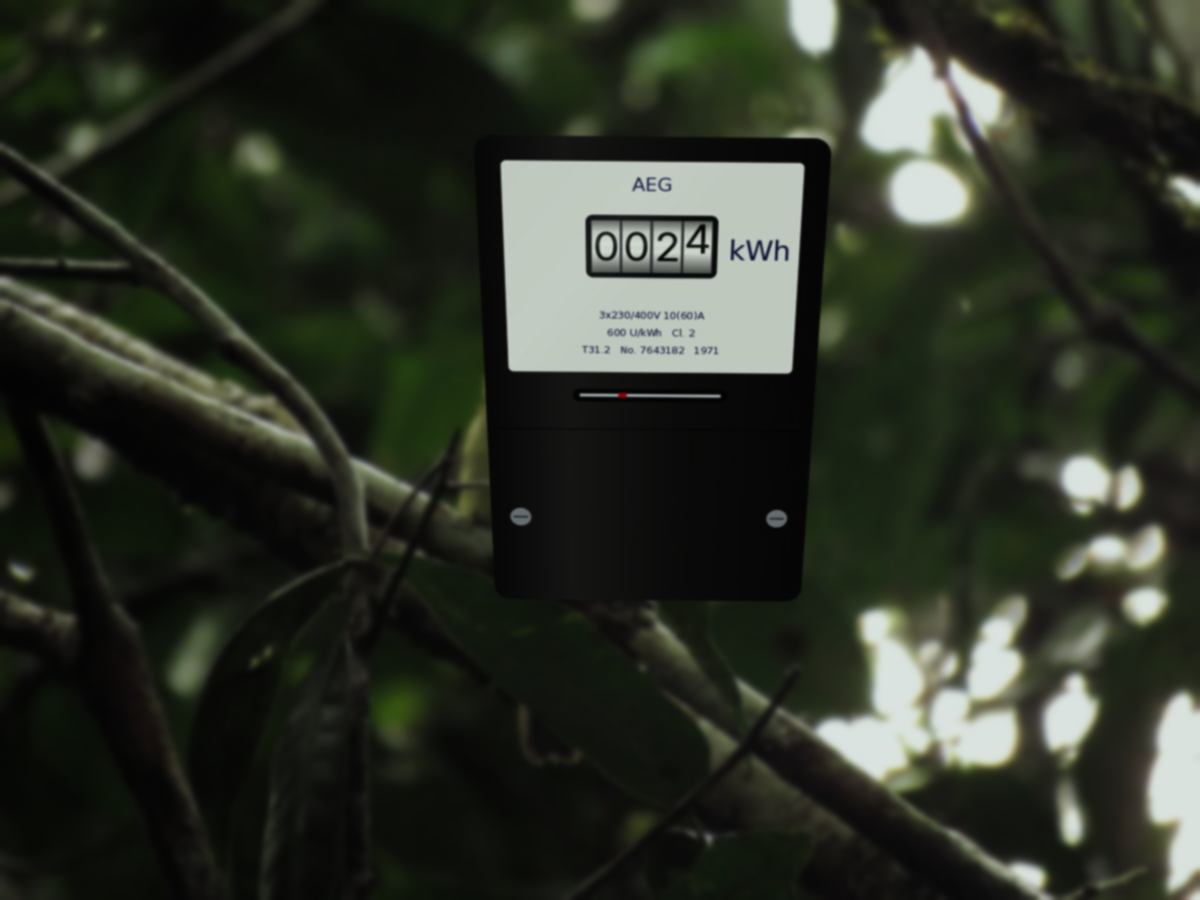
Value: 24 kWh
